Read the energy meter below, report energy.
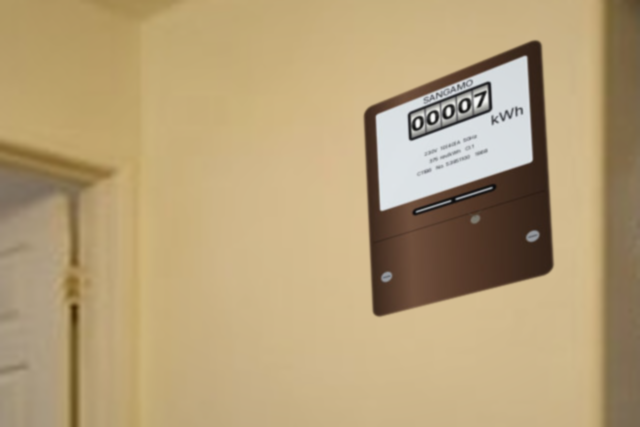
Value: 7 kWh
